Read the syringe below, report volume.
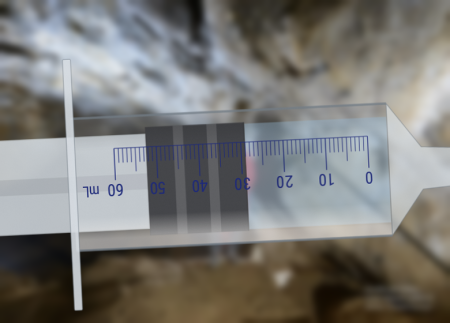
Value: 29 mL
